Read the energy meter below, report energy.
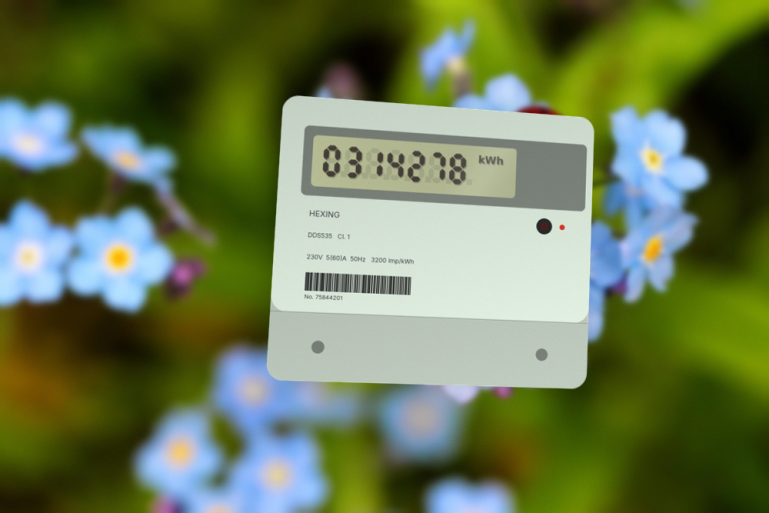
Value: 314278 kWh
